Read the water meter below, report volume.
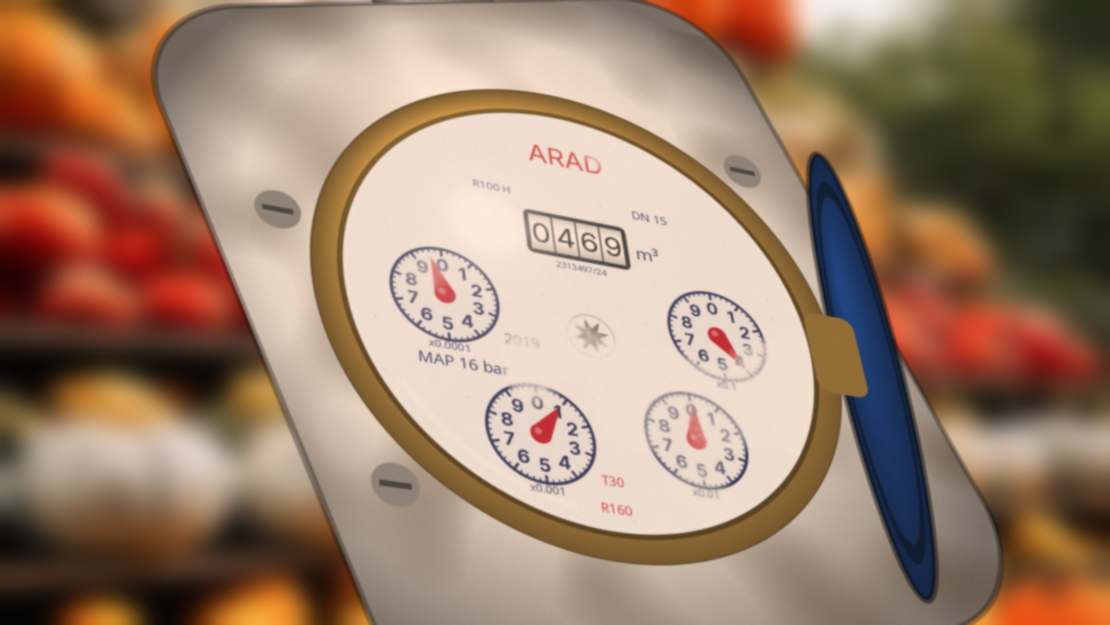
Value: 469.4009 m³
